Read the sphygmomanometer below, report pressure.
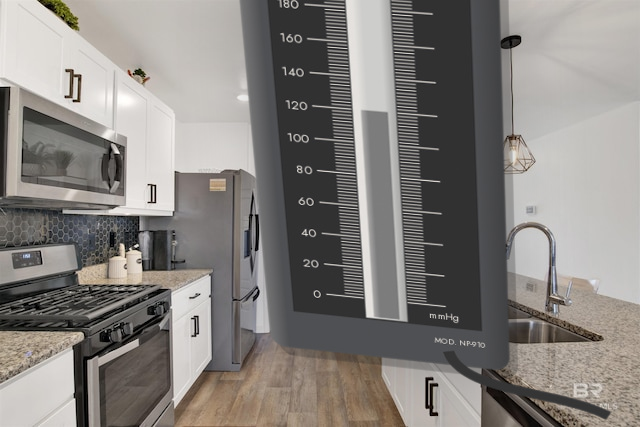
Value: 120 mmHg
